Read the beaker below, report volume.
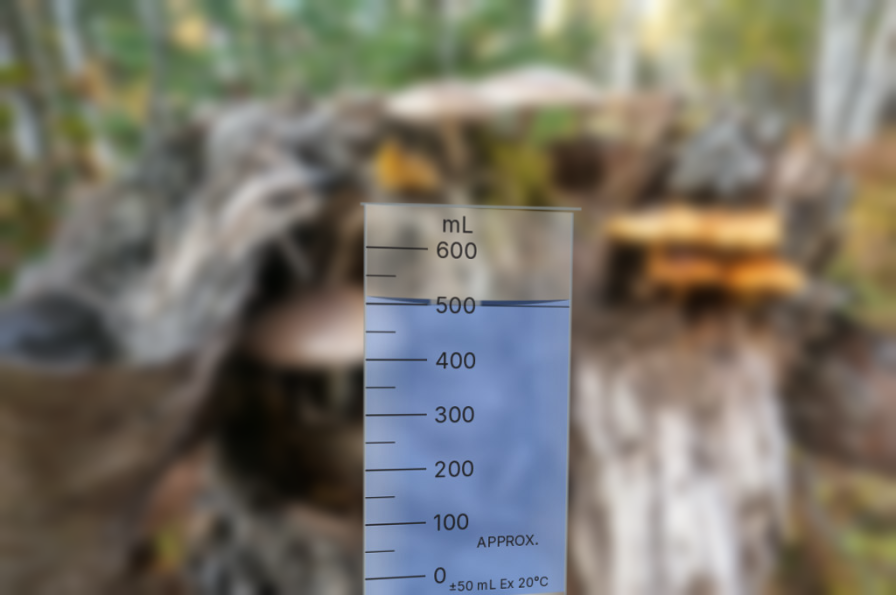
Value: 500 mL
